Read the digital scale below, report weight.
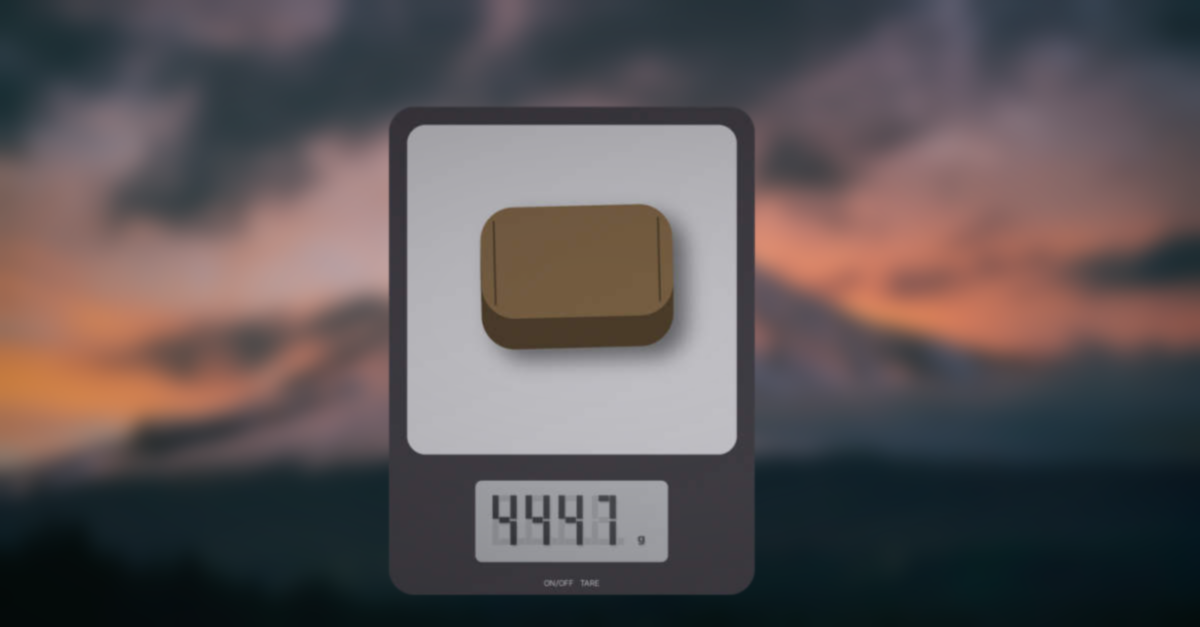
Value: 4447 g
